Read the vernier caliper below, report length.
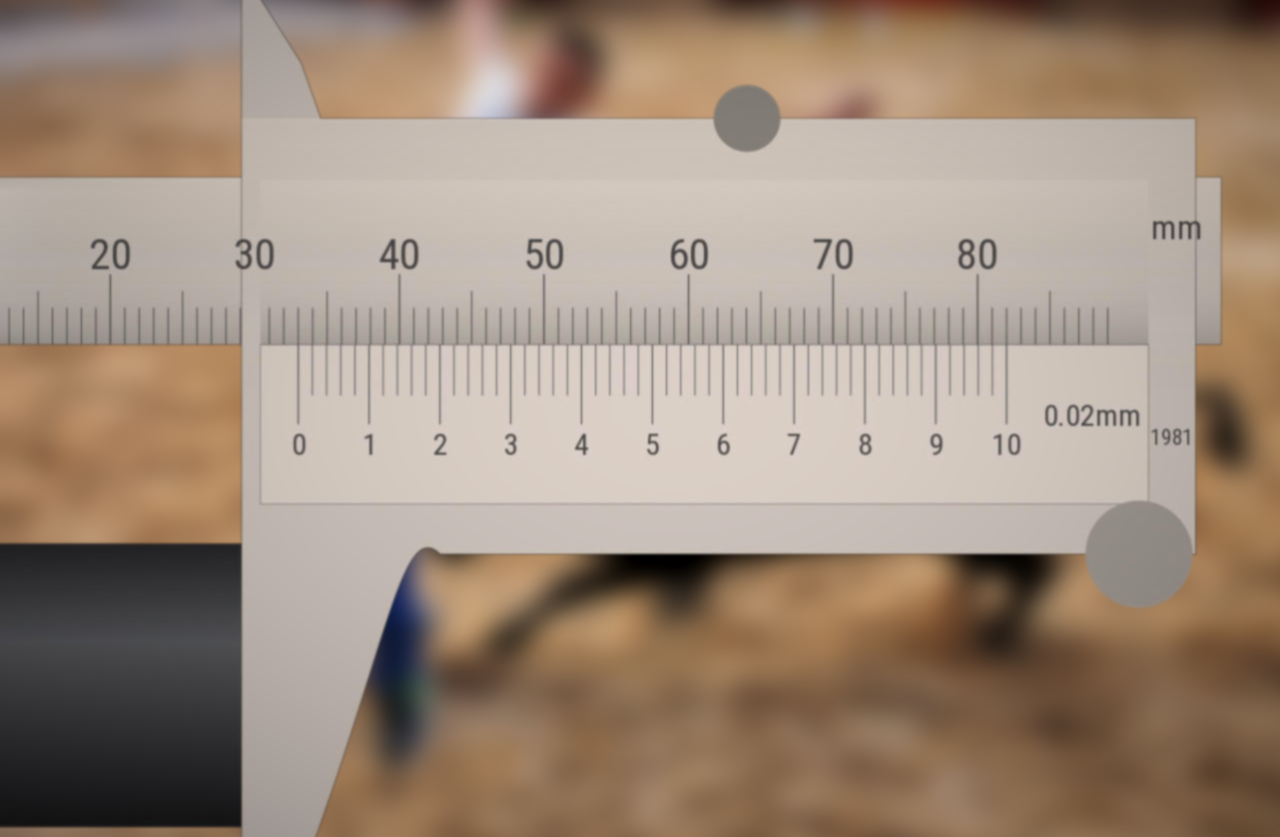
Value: 33.0 mm
